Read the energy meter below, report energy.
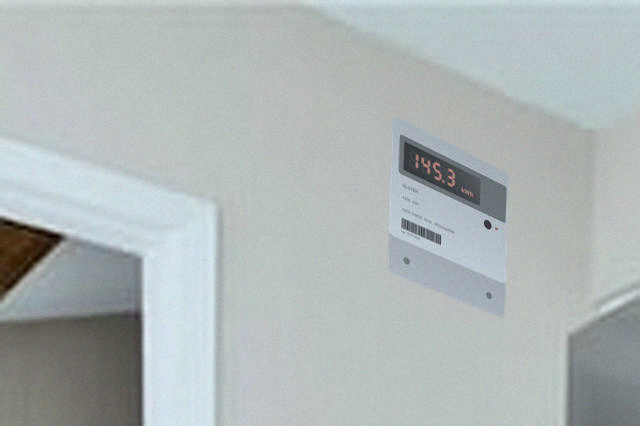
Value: 145.3 kWh
